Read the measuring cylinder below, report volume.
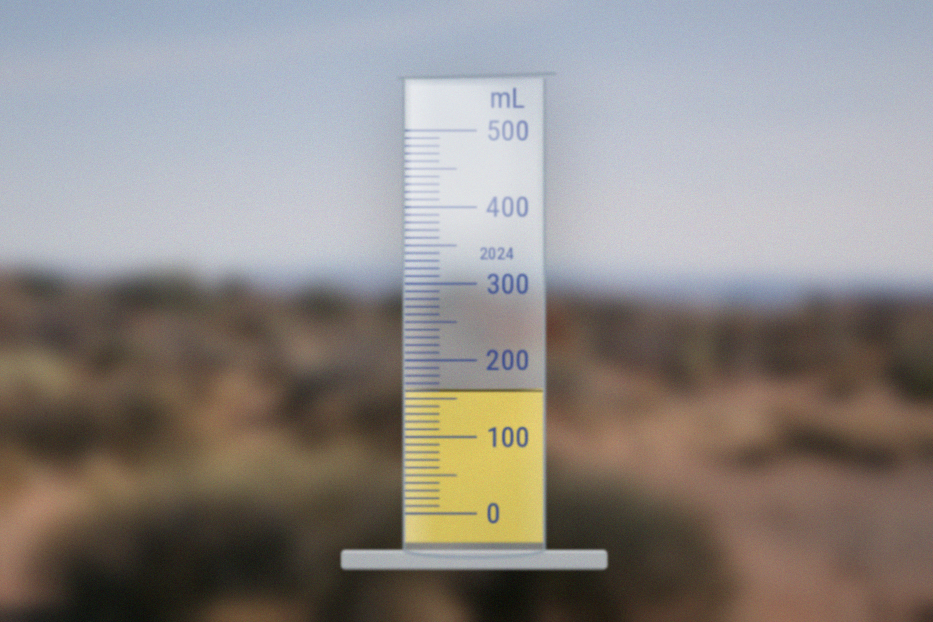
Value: 160 mL
